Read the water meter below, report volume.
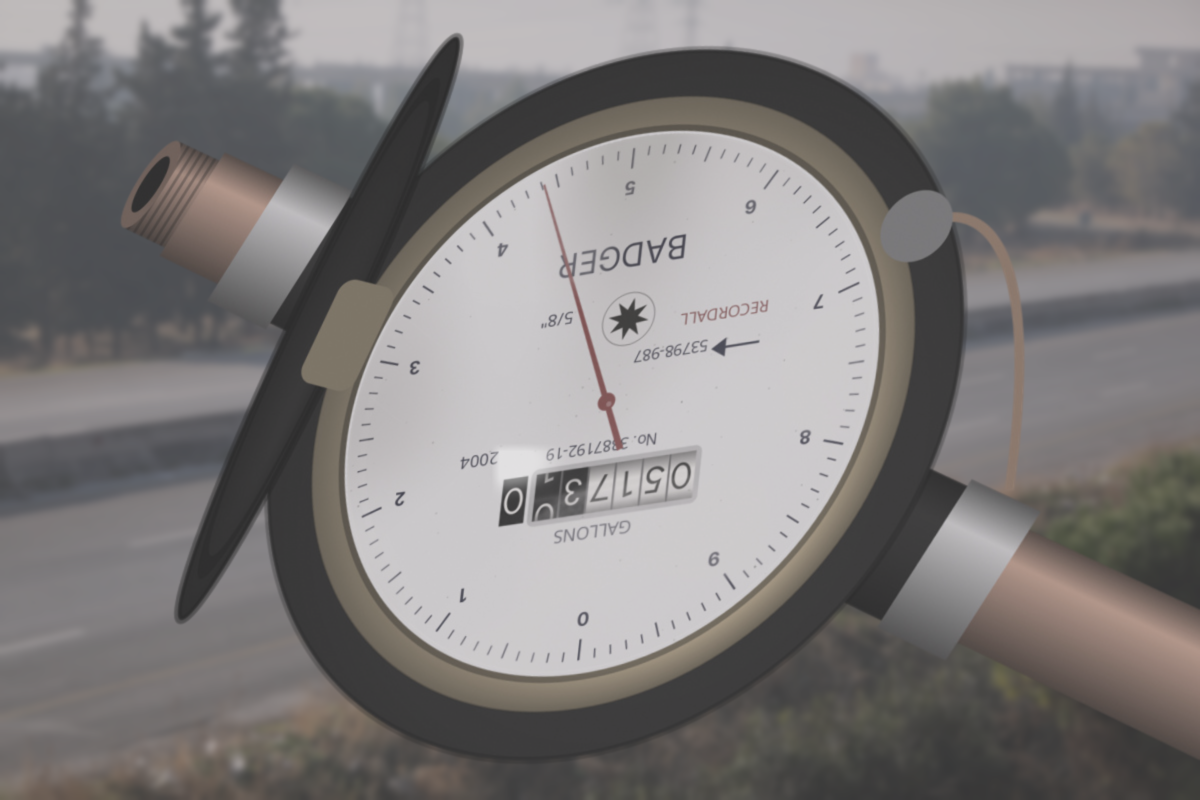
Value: 517304.4 gal
